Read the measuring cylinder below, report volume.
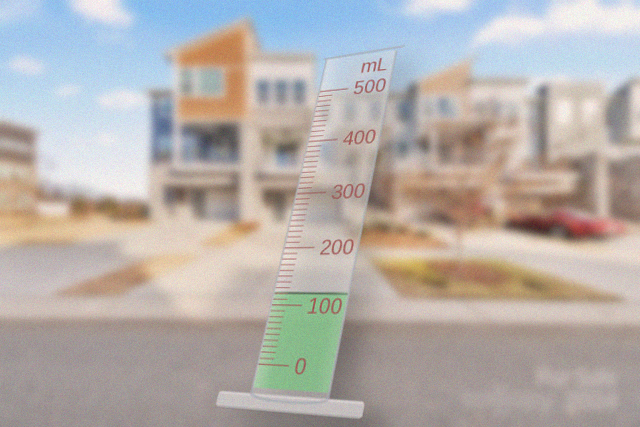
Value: 120 mL
